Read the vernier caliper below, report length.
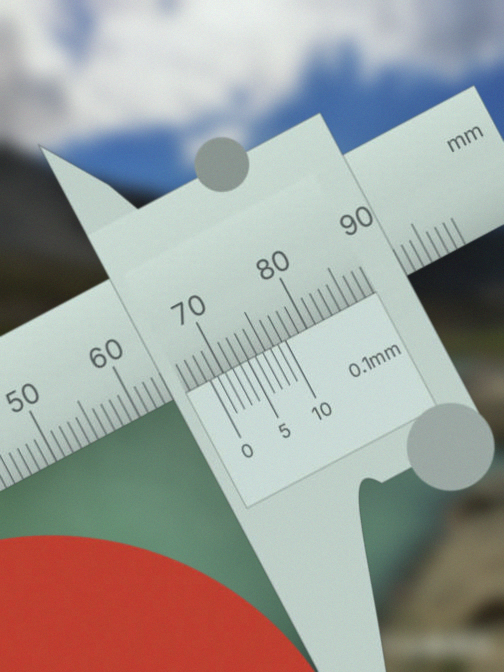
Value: 68.4 mm
